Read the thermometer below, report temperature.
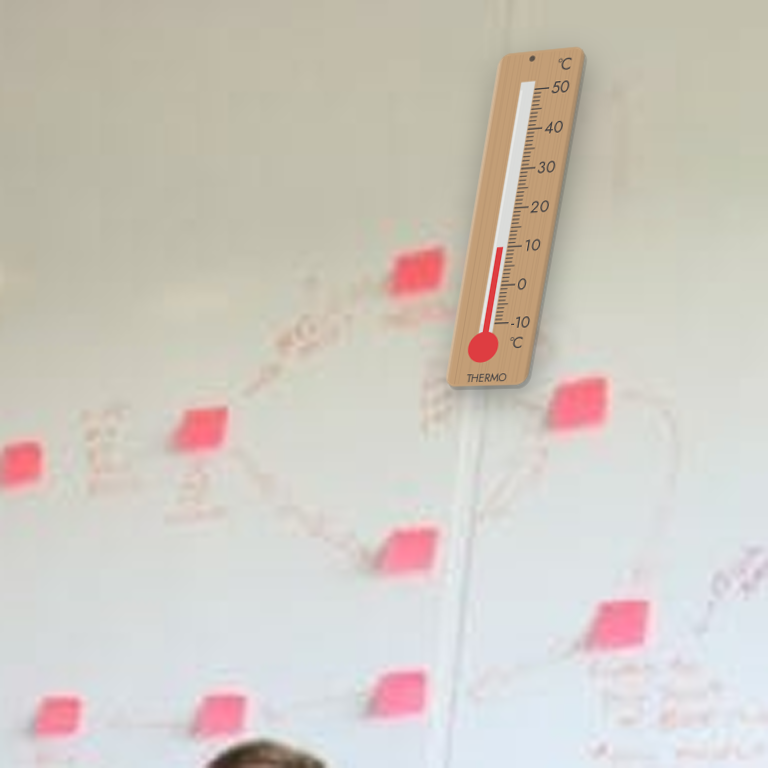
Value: 10 °C
